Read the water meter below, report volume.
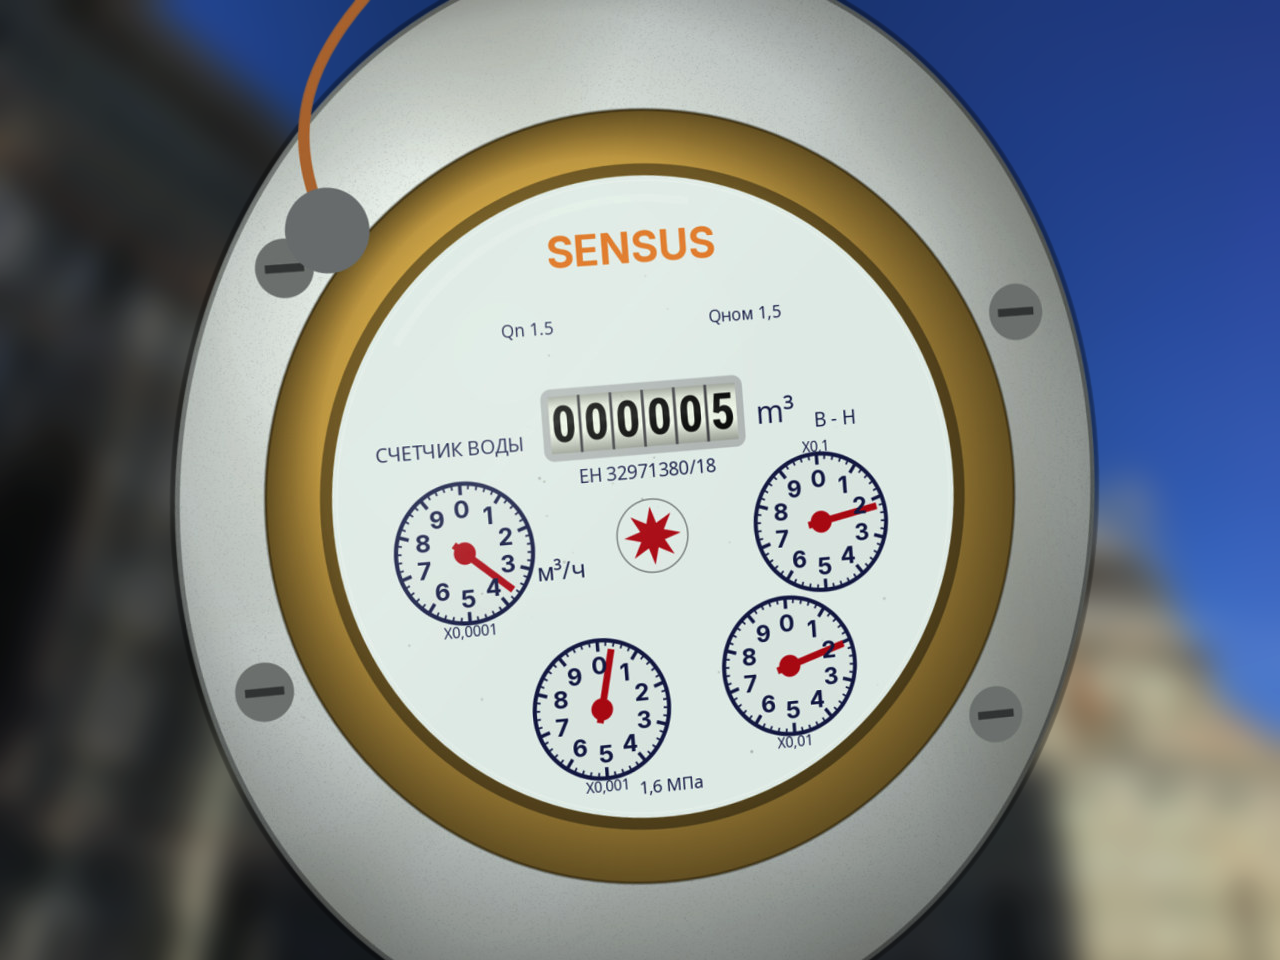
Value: 5.2203 m³
